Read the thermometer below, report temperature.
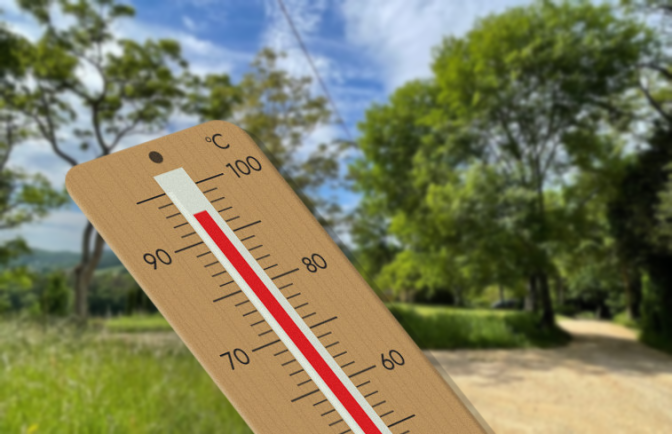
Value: 95 °C
